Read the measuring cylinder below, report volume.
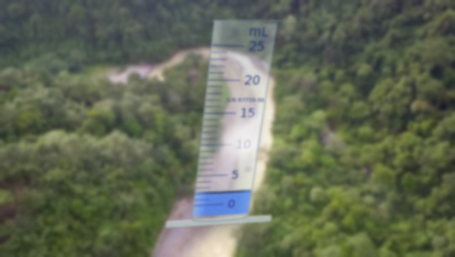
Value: 2 mL
